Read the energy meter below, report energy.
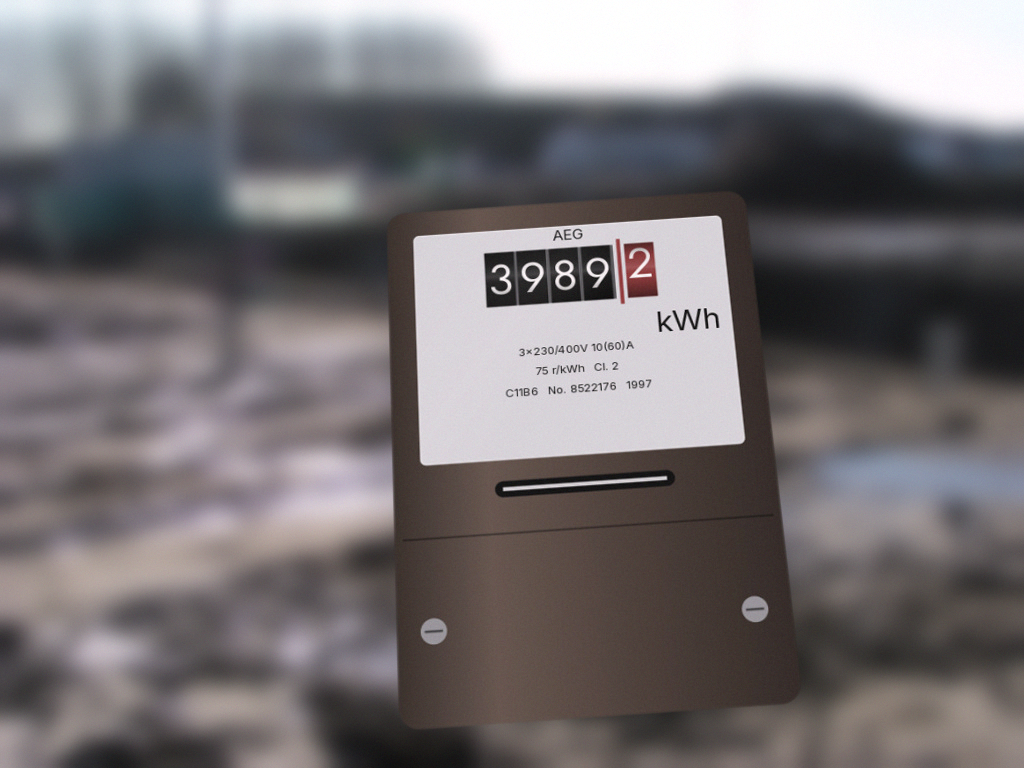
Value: 3989.2 kWh
